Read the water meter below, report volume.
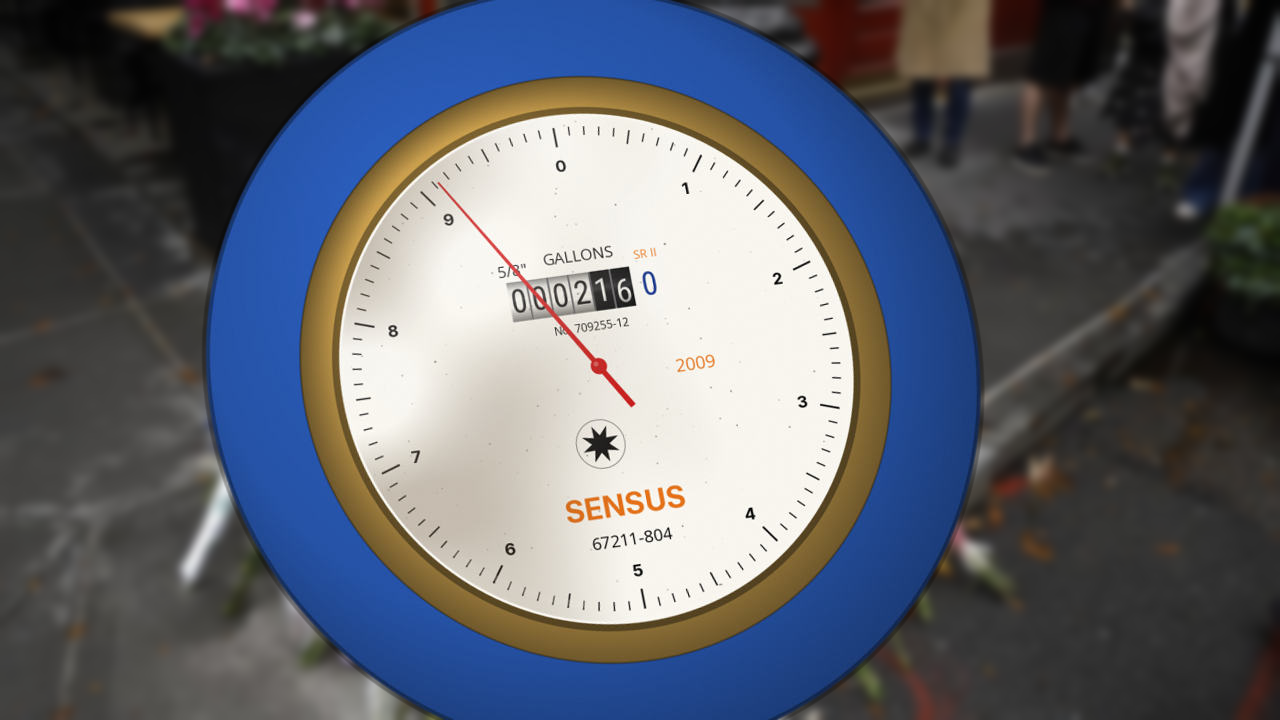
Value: 2159.1 gal
